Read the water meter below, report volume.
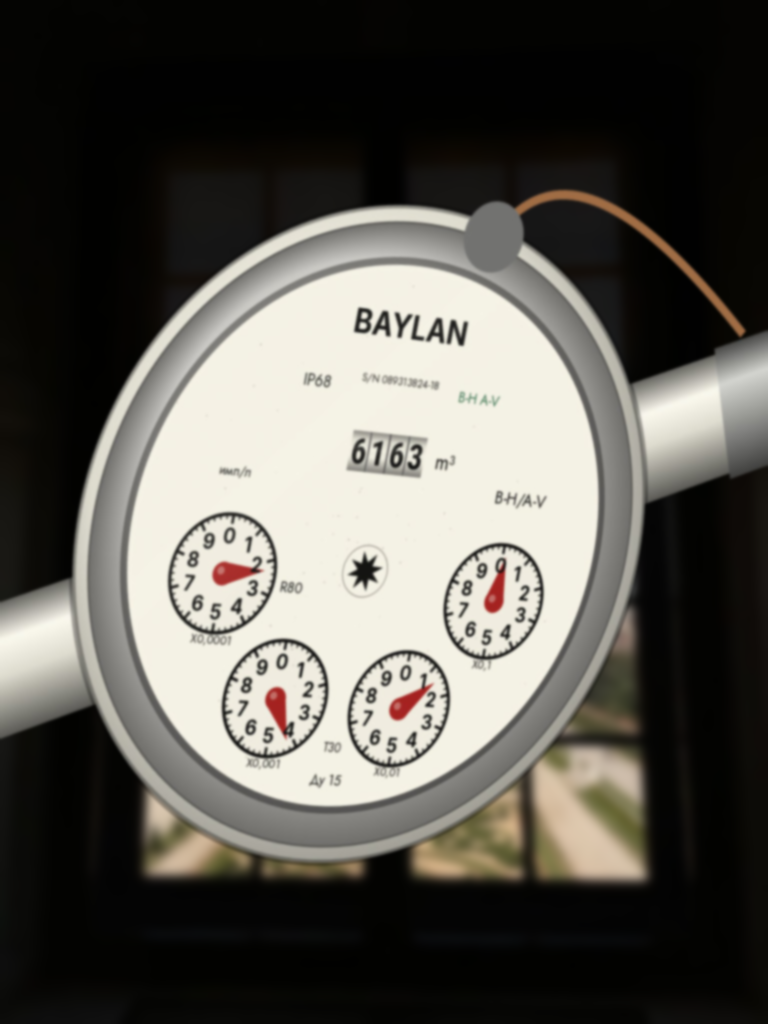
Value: 6163.0142 m³
